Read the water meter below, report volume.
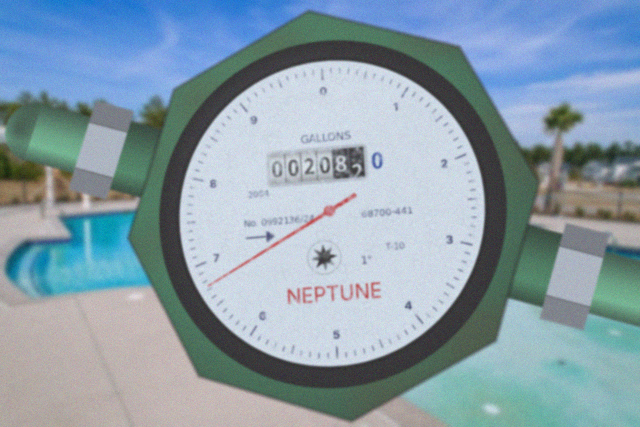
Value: 20816.7 gal
